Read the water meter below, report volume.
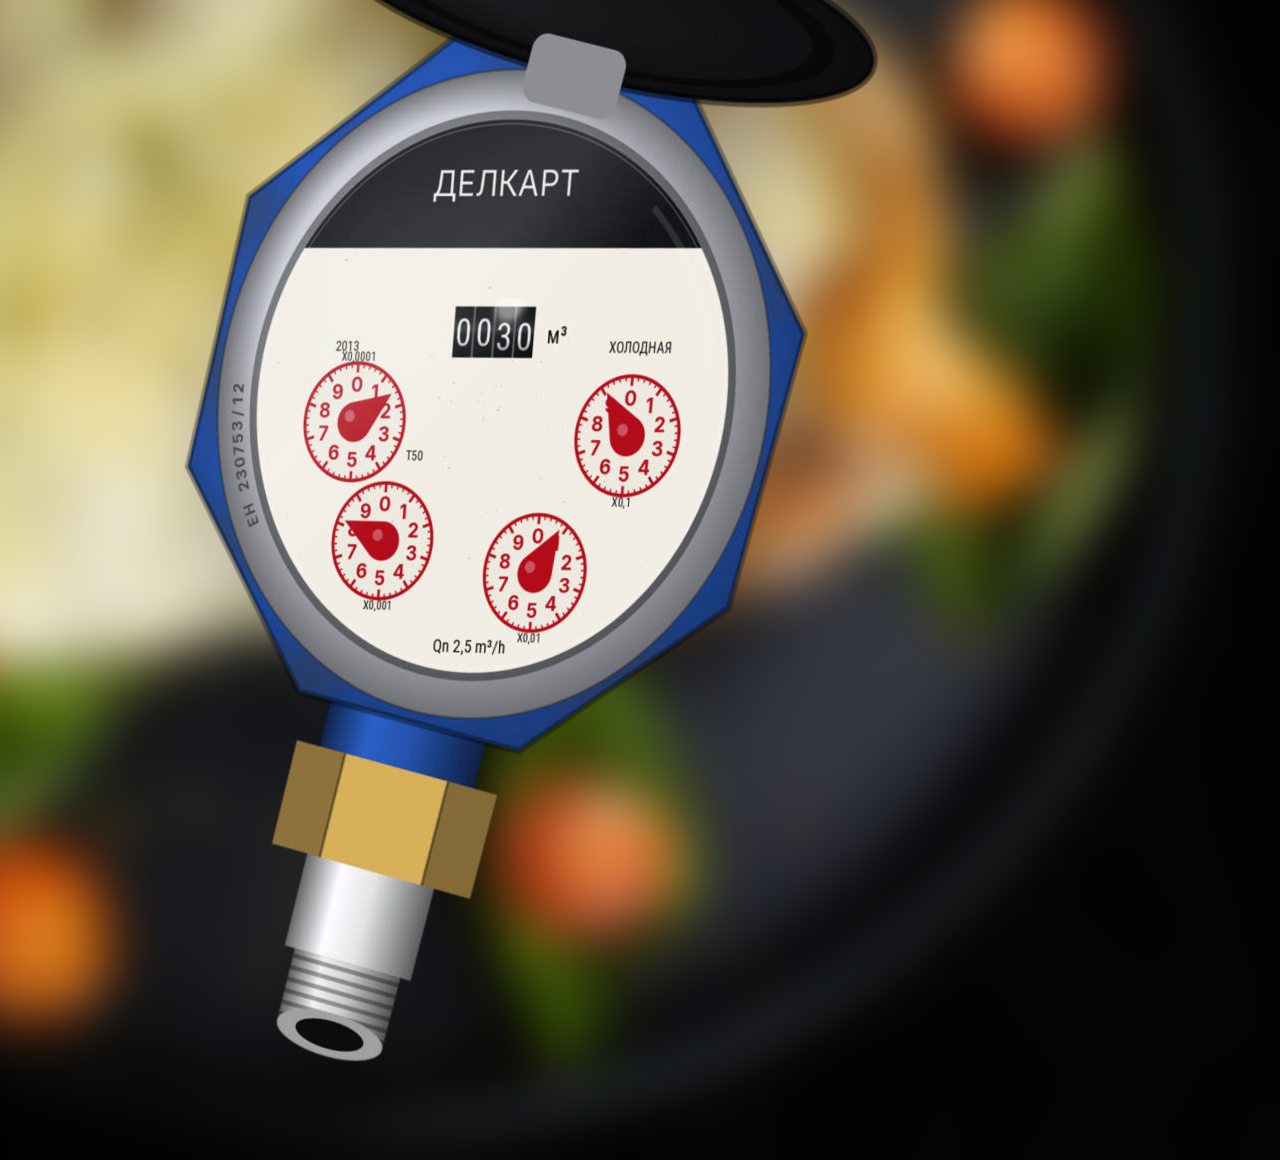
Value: 29.9081 m³
